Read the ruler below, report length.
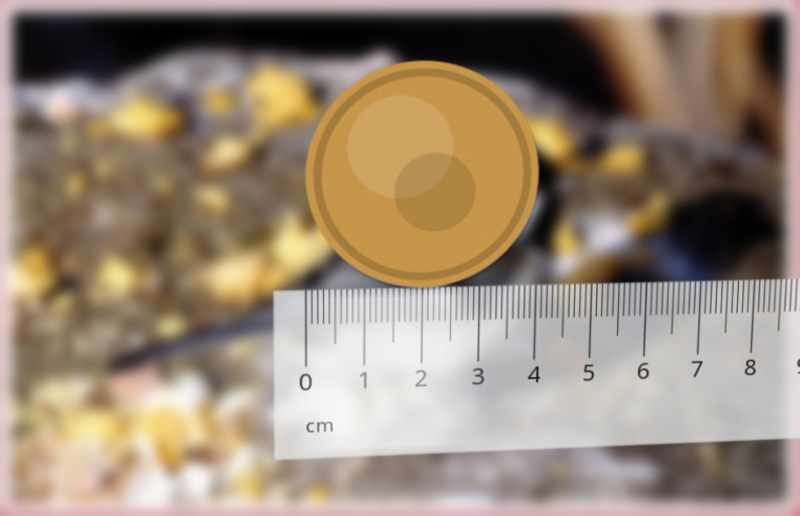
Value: 4 cm
